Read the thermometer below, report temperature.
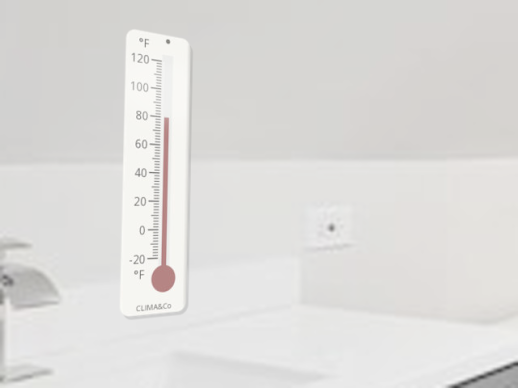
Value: 80 °F
